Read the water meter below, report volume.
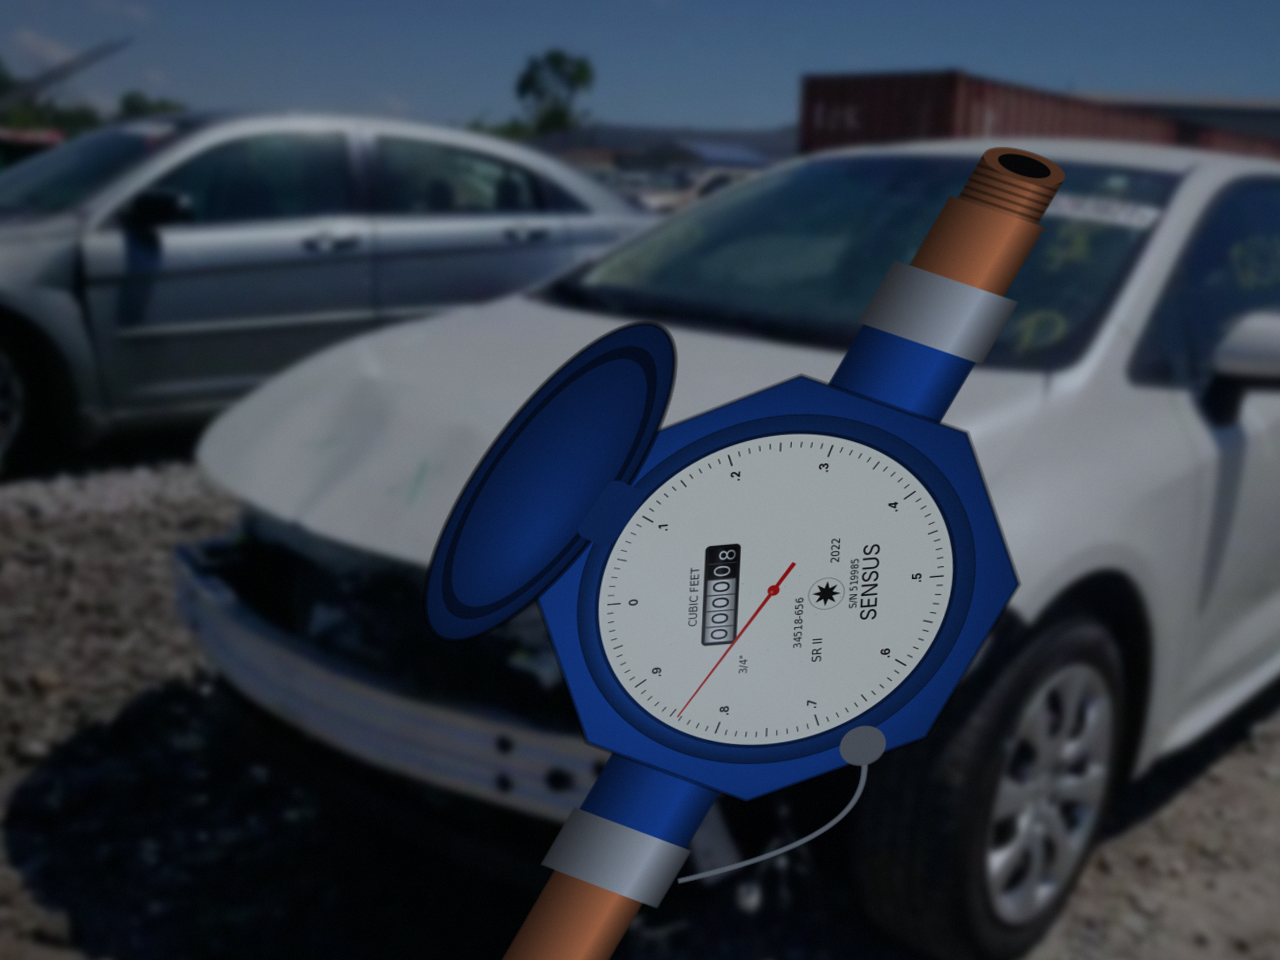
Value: 7.84 ft³
